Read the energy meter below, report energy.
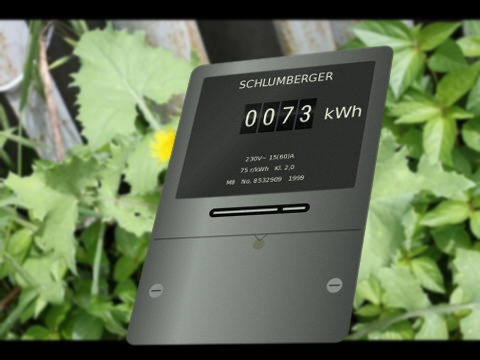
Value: 73 kWh
